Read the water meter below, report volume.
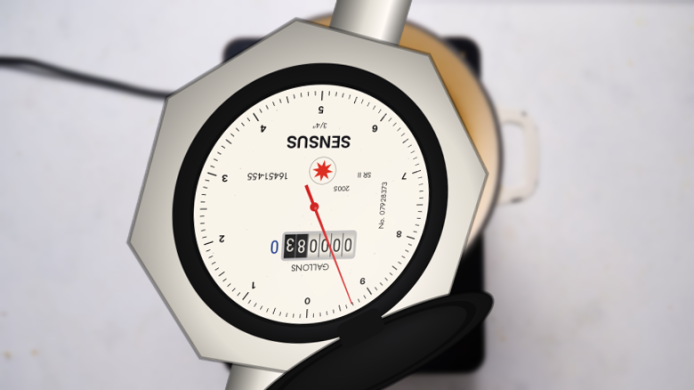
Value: 829.3 gal
